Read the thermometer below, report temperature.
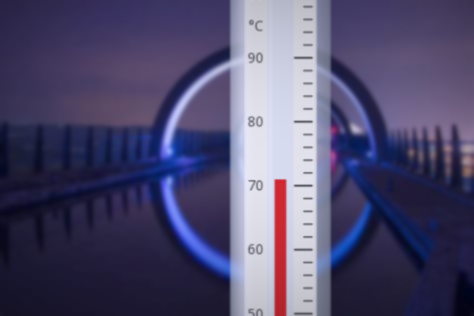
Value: 71 °C
